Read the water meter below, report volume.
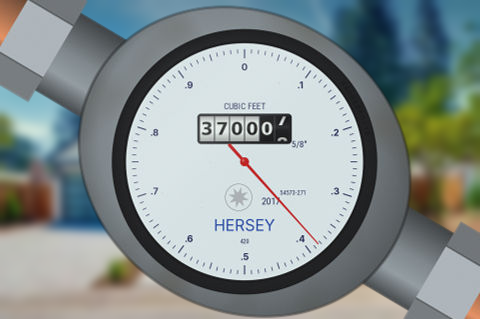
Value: 370007.38 ft³
